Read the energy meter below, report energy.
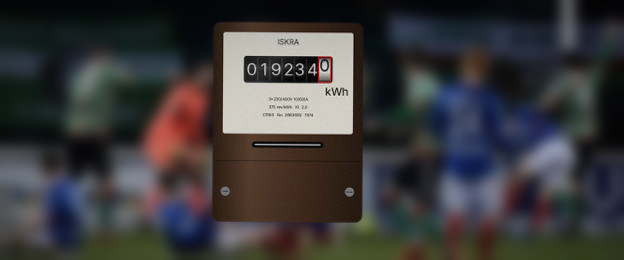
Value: 19234.0 kWh
